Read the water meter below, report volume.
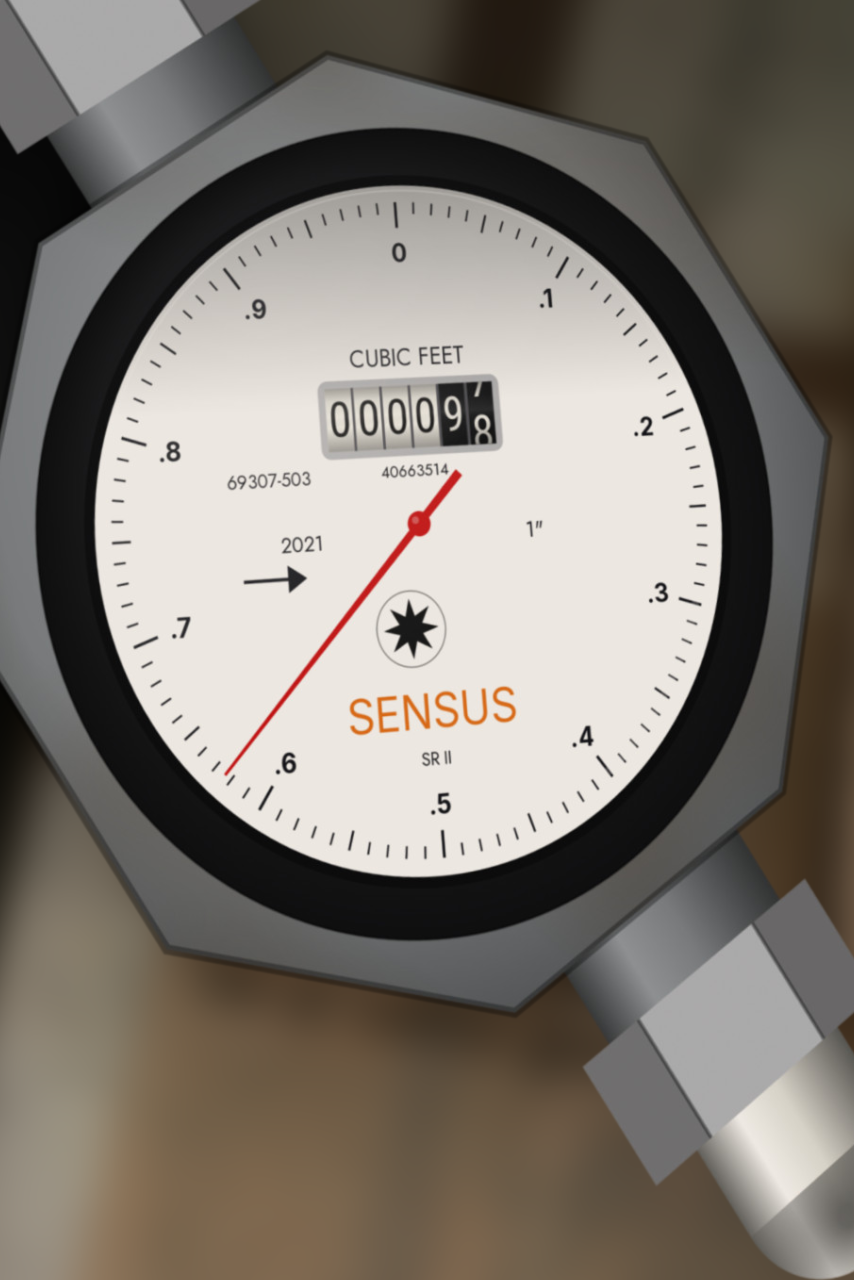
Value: 97.62 ft³
